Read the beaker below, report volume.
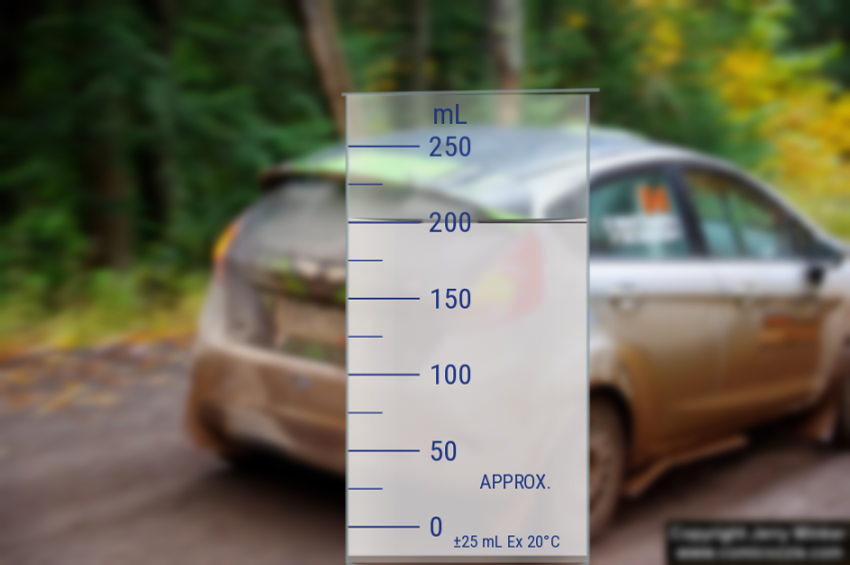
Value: 200 mL
